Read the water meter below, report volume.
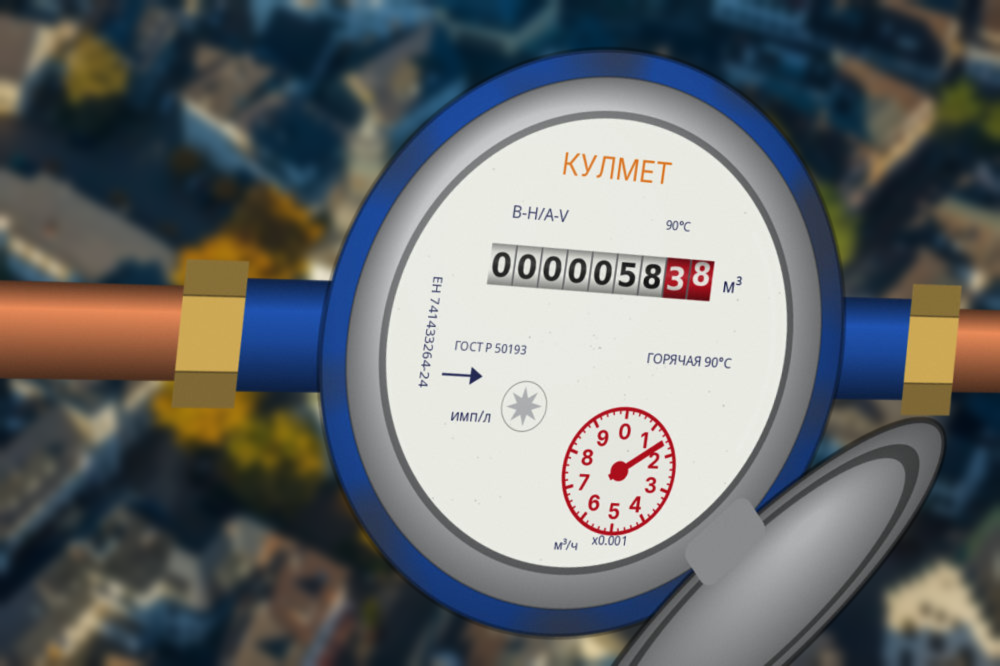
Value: 58.381 m³
